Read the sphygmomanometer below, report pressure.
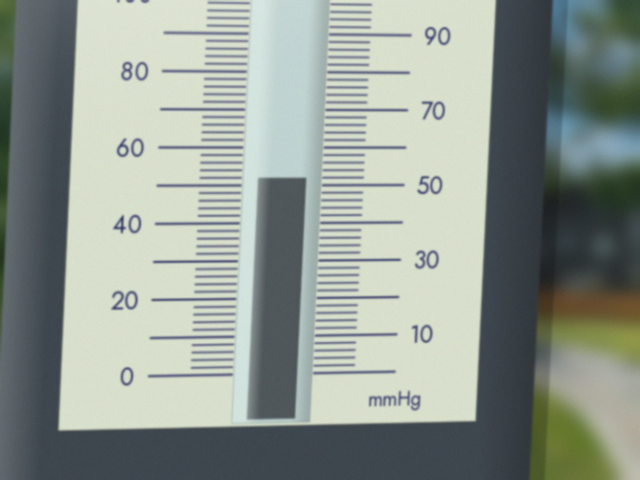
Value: 52 mmHg
